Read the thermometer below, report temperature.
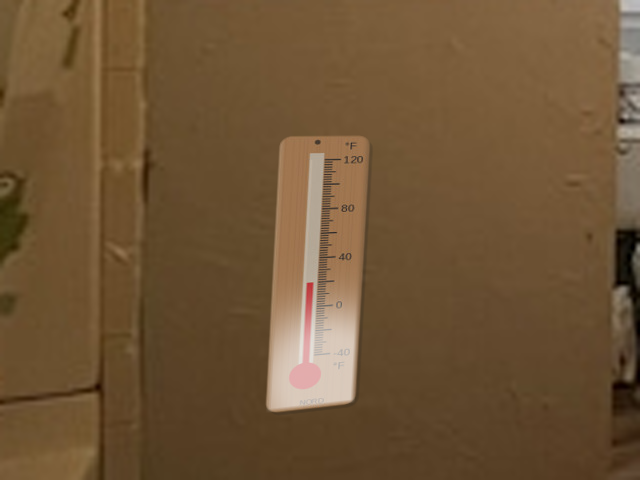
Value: 20 °F
